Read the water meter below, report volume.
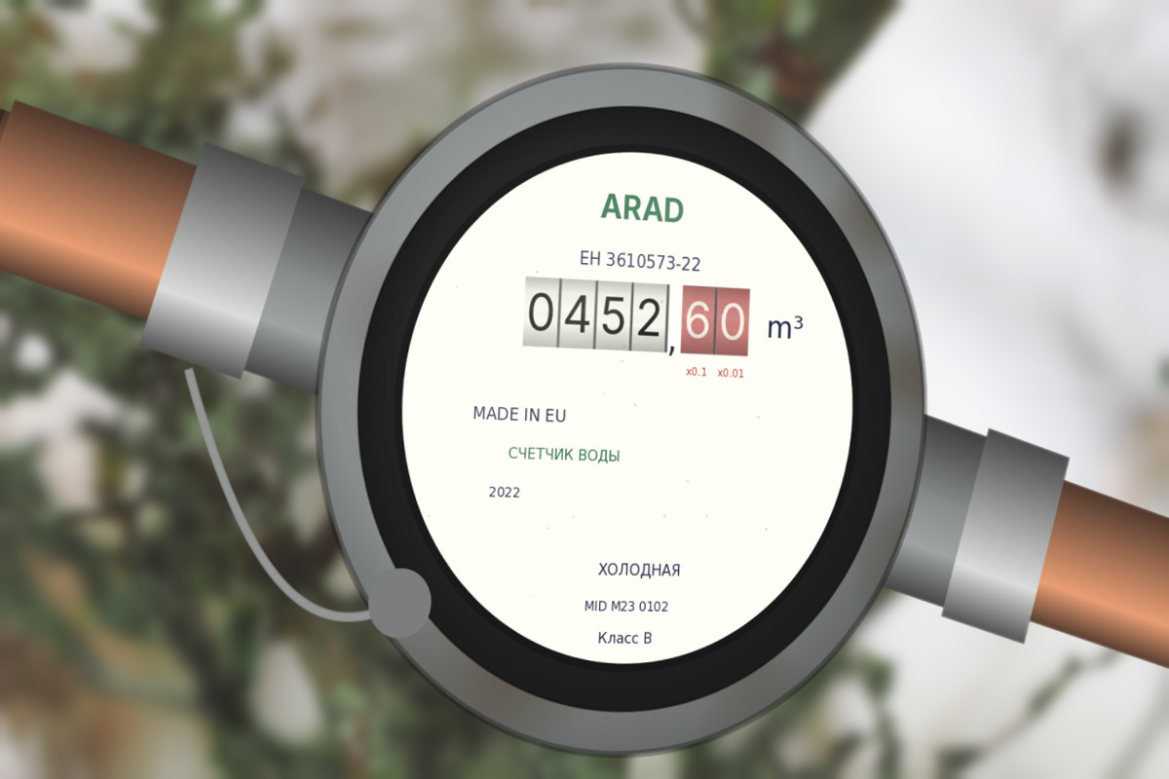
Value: 452.60 m³
